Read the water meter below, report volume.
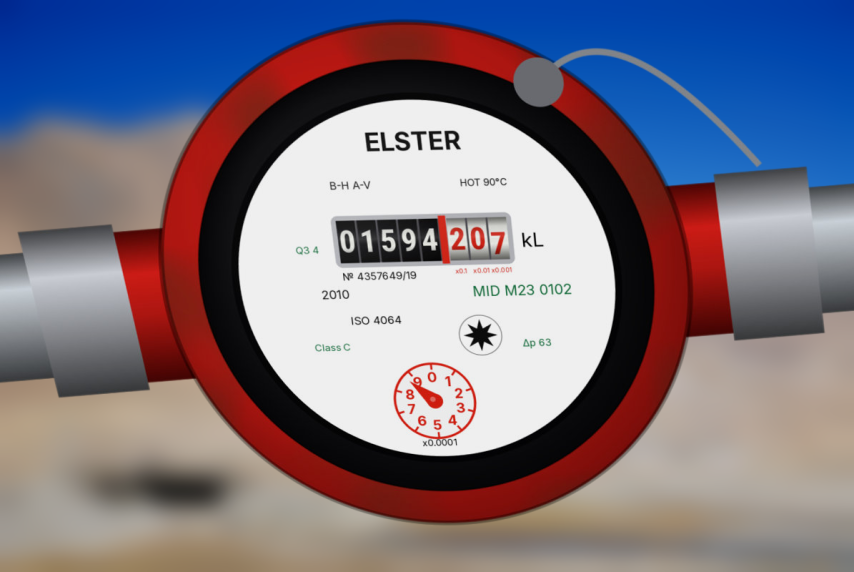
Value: 1594.2068 kL
